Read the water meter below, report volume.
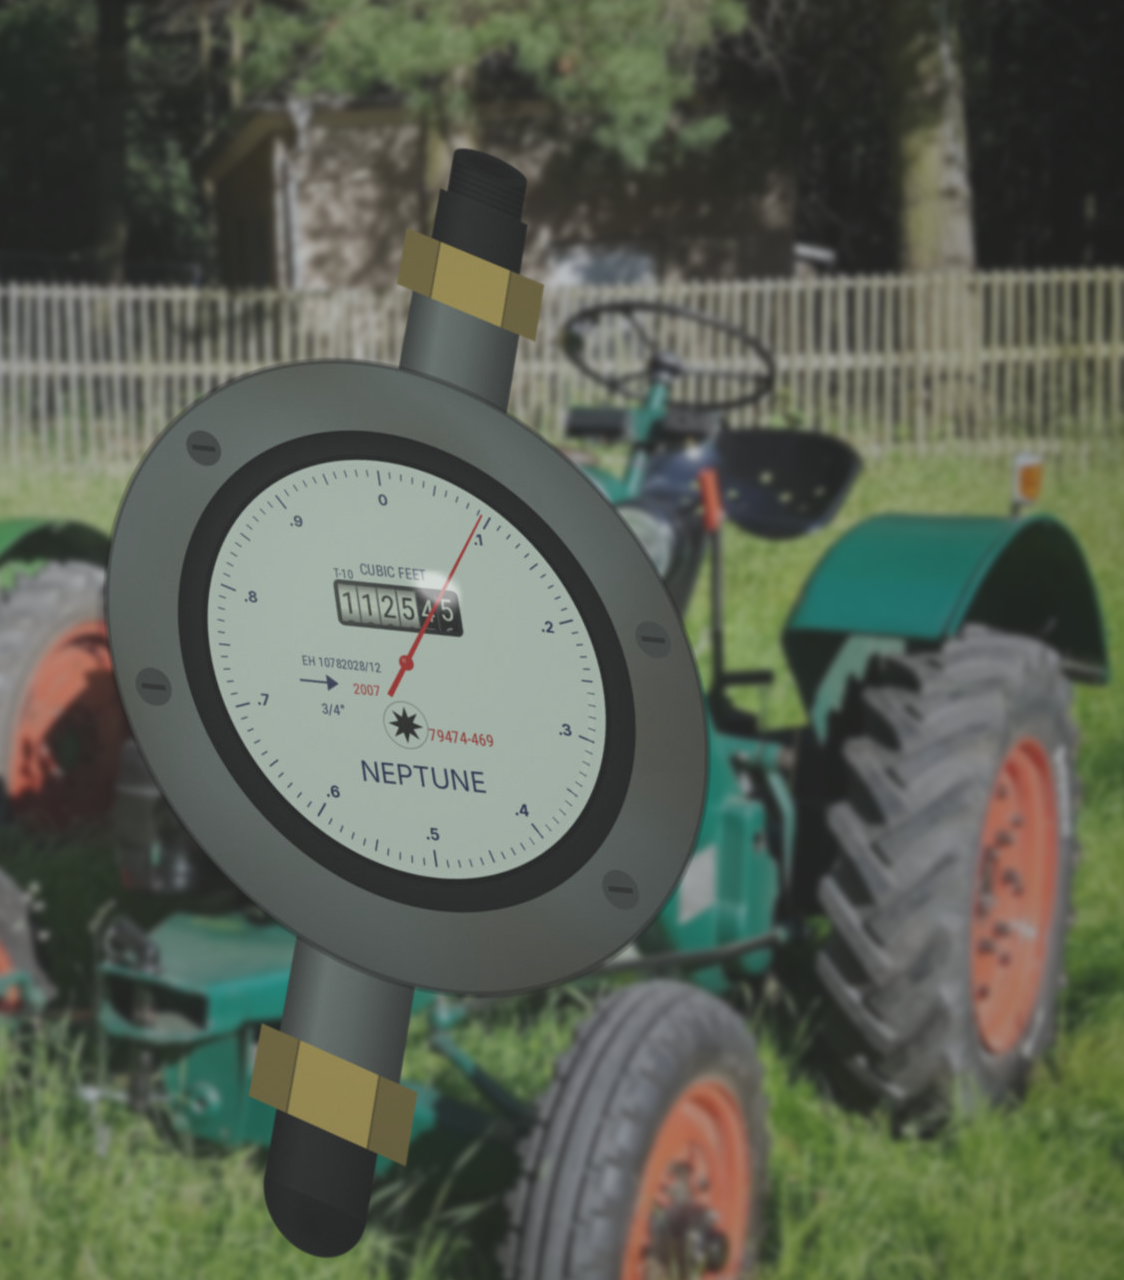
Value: 112545.09 ft³
